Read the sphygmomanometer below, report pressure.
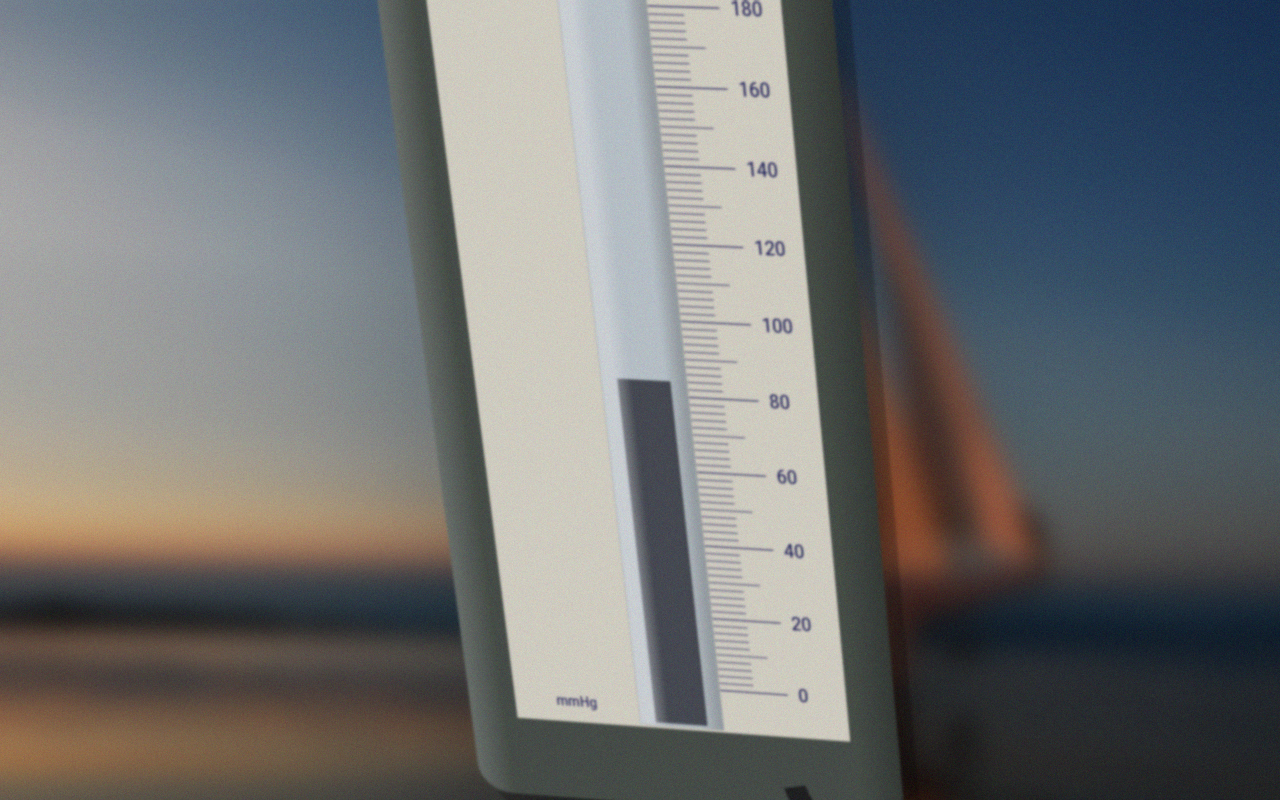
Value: 84 mmHg
